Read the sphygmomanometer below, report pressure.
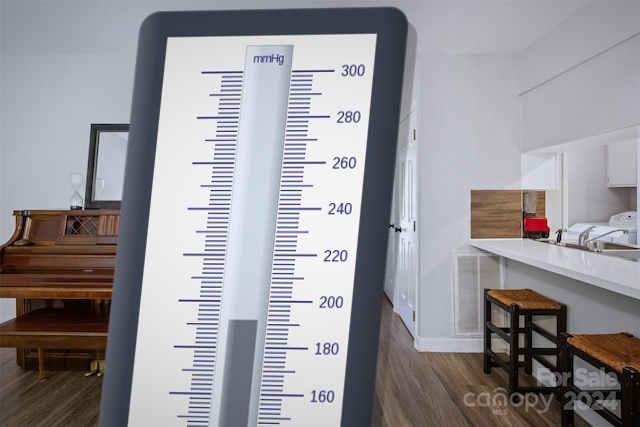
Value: 192 mmHg
